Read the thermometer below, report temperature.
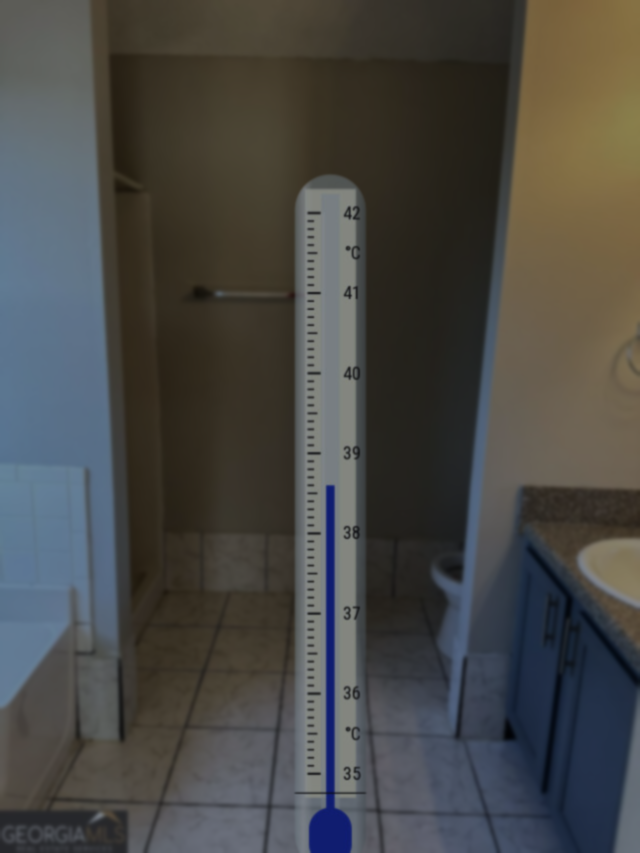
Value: 38.6 °C
